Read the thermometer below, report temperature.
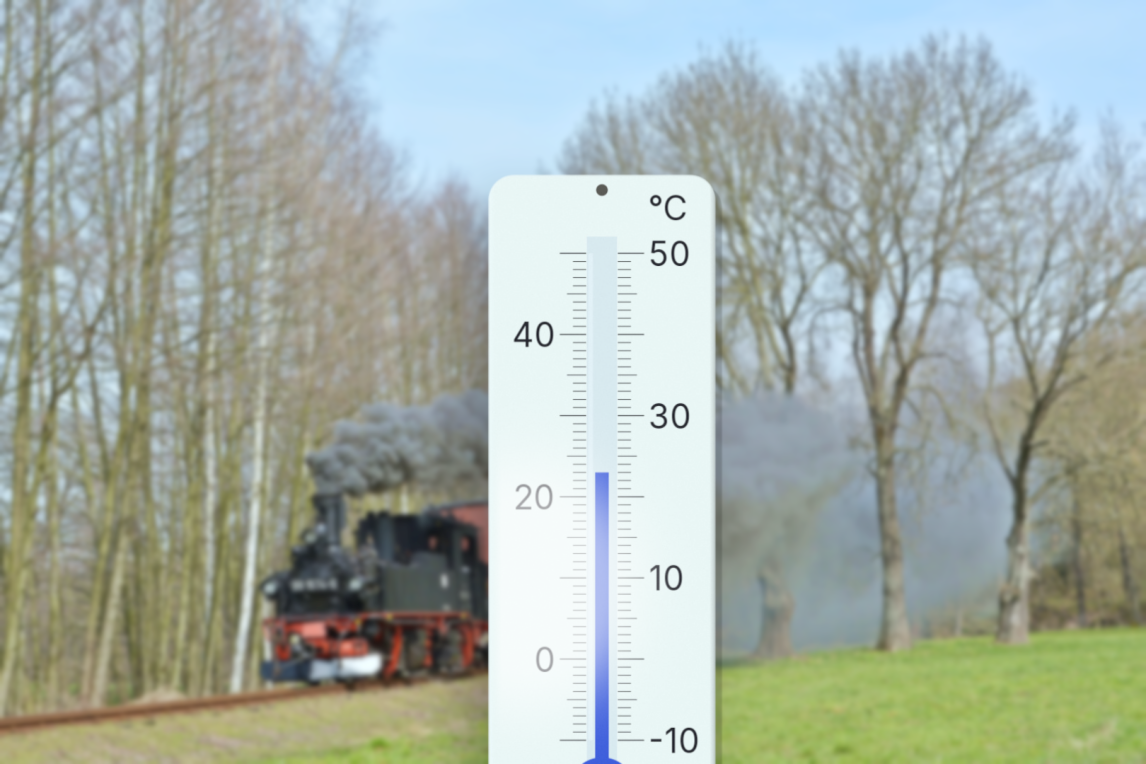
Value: 23 °C
